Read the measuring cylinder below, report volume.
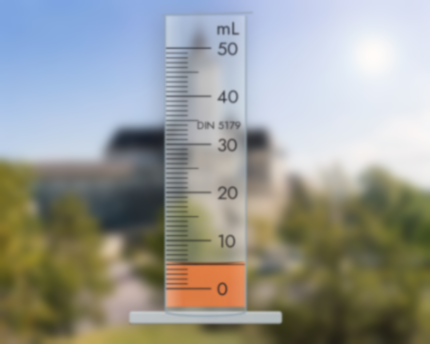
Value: 5 mL
